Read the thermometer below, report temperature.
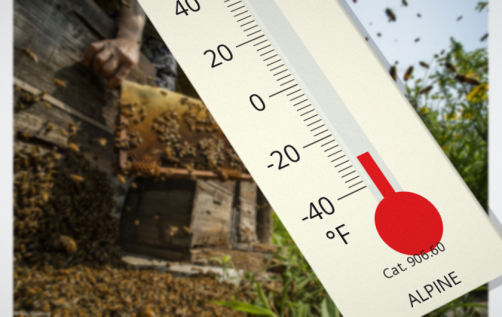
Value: -30 °F
